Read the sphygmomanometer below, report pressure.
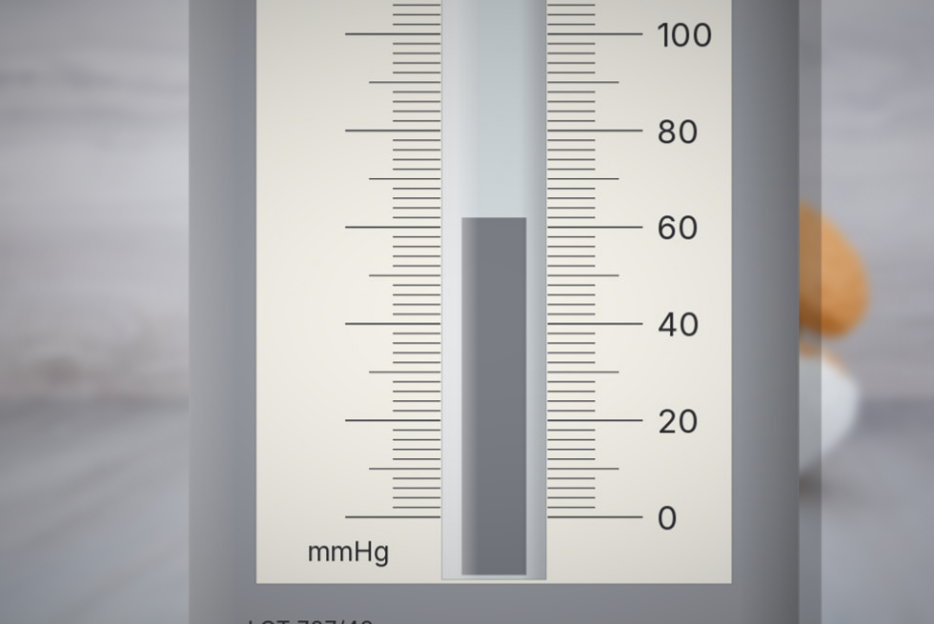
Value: 62 mmHg
